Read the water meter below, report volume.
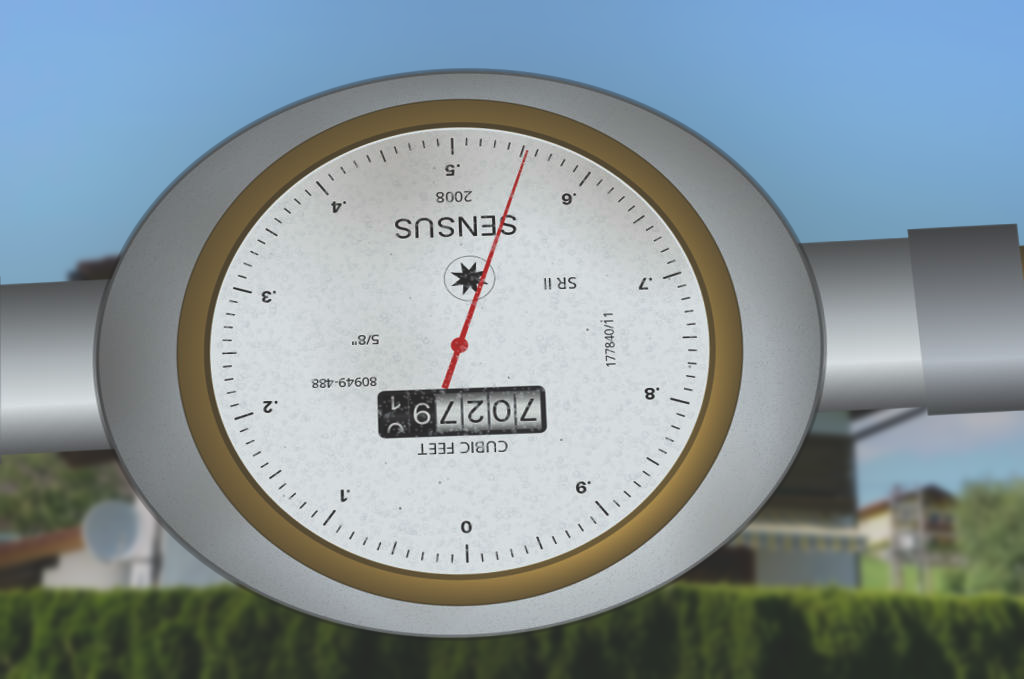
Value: 702790.55 ft³
